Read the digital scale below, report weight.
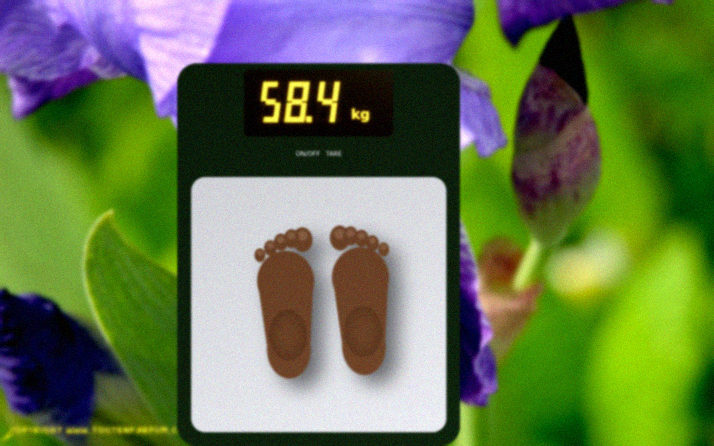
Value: 58.4 kg
